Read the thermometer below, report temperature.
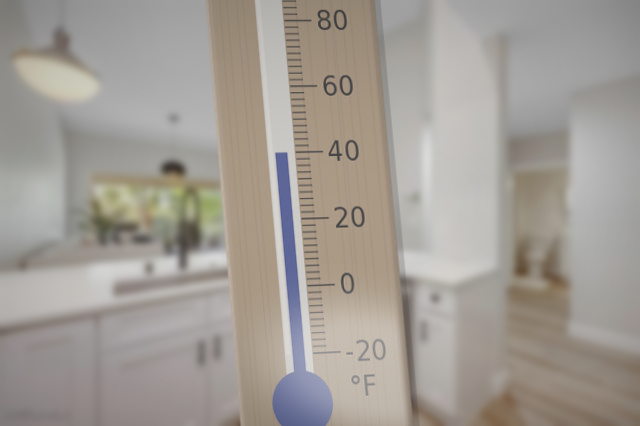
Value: 40 °F
